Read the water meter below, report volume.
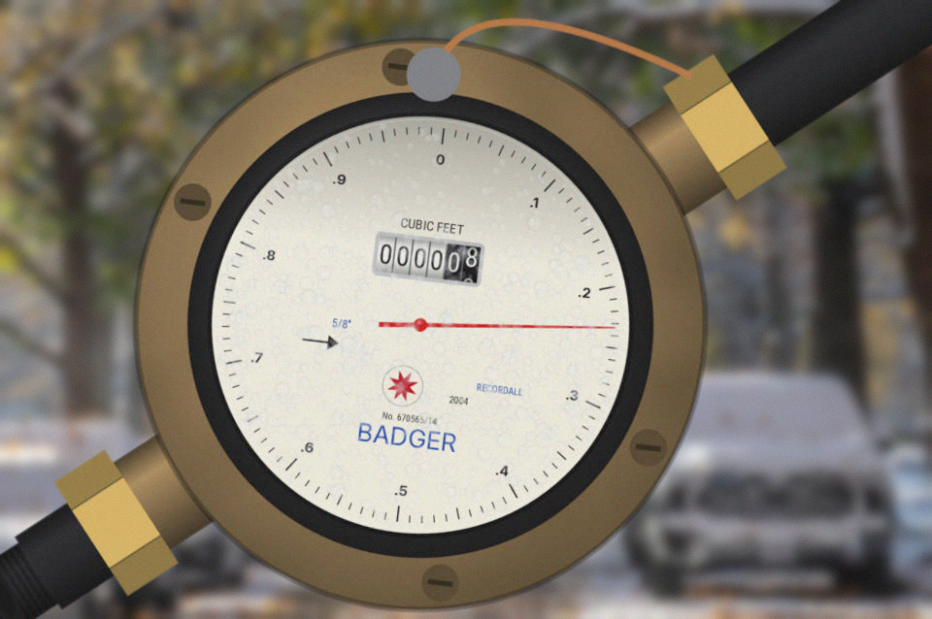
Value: 8.23 ft³
